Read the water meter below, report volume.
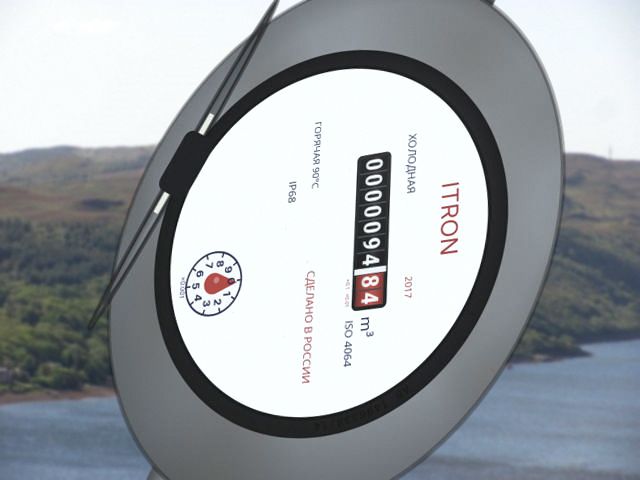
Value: 94.840 m³
